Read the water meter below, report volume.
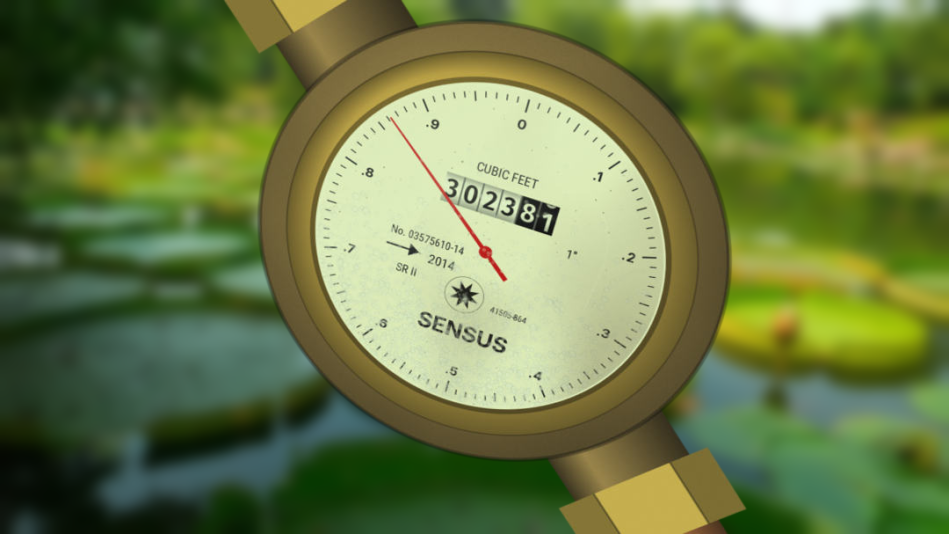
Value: 302380.86 ft³
